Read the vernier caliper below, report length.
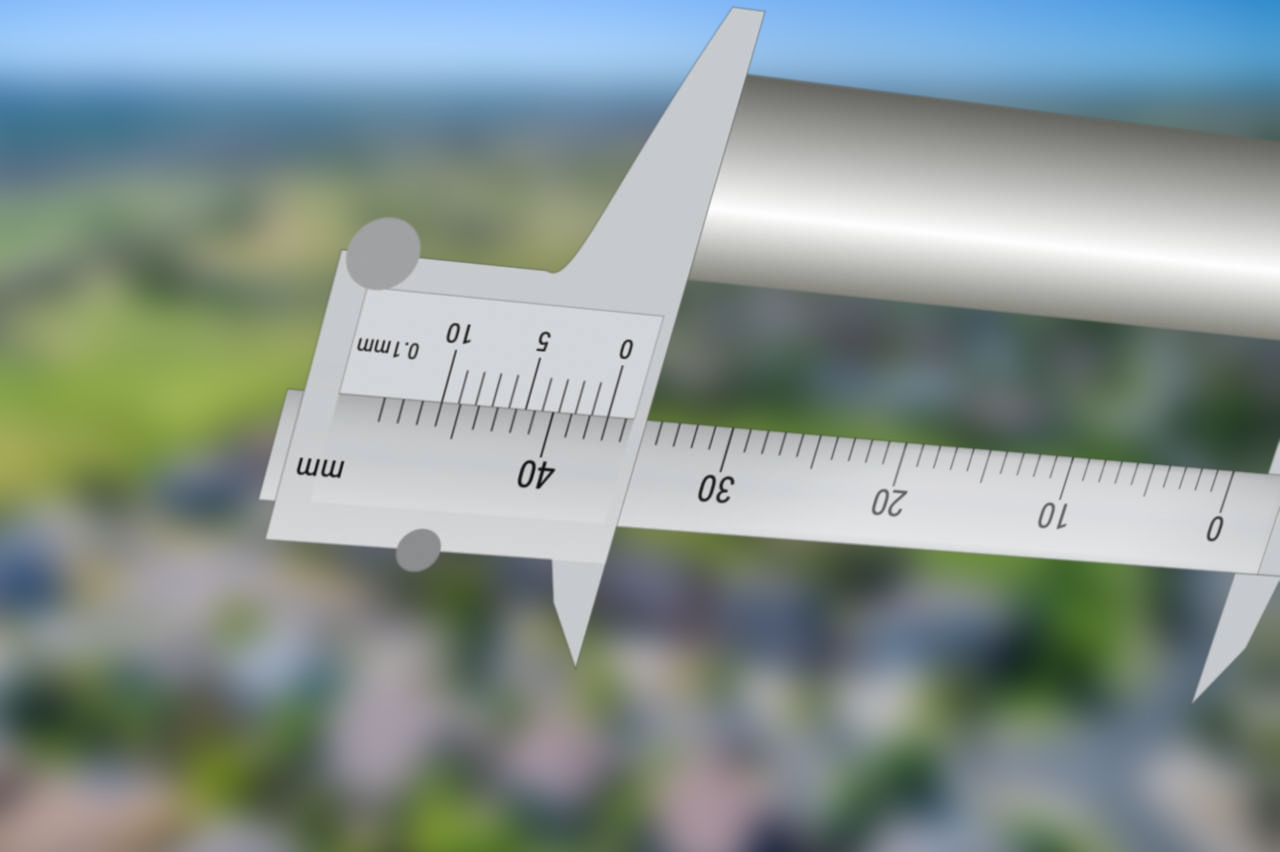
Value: 37.0 mm
